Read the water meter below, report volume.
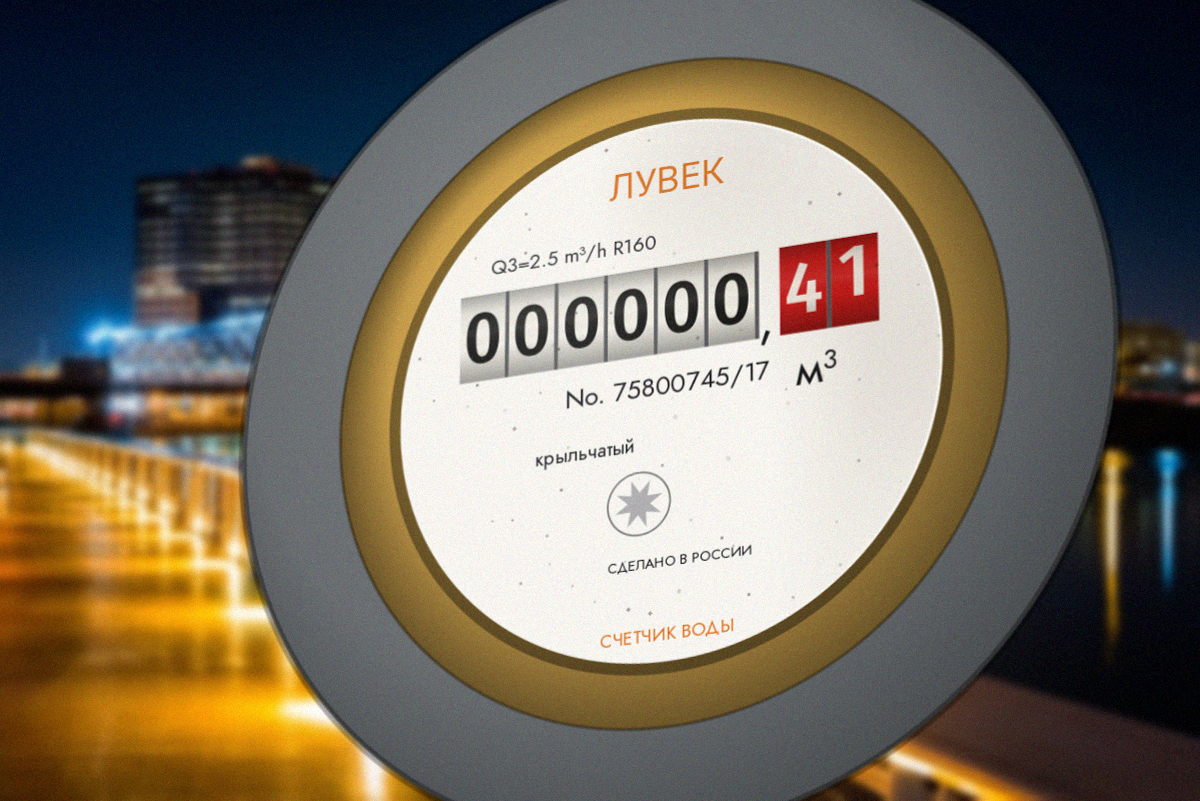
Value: 0.41 m³
